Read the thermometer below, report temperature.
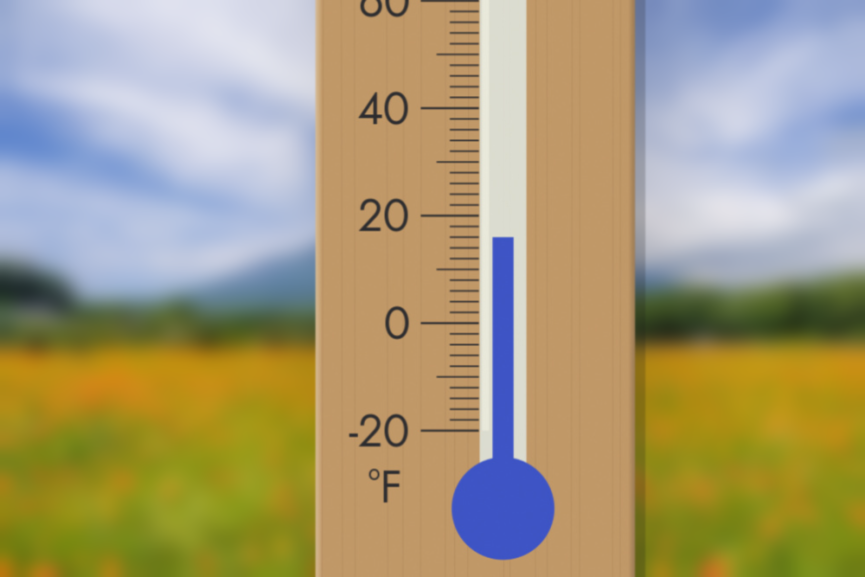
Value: 16 °F
